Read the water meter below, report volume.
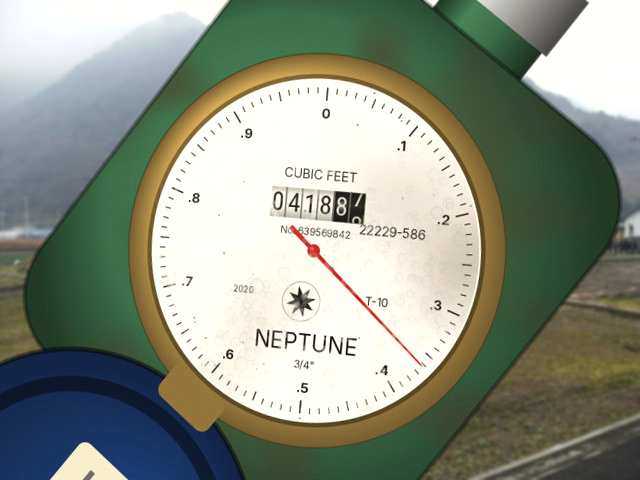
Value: 41887.36 ft³
